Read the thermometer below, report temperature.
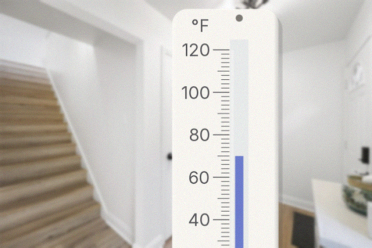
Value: 70 °F
